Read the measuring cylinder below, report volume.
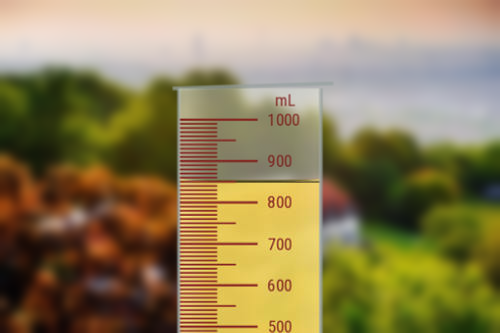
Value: 850 mL
